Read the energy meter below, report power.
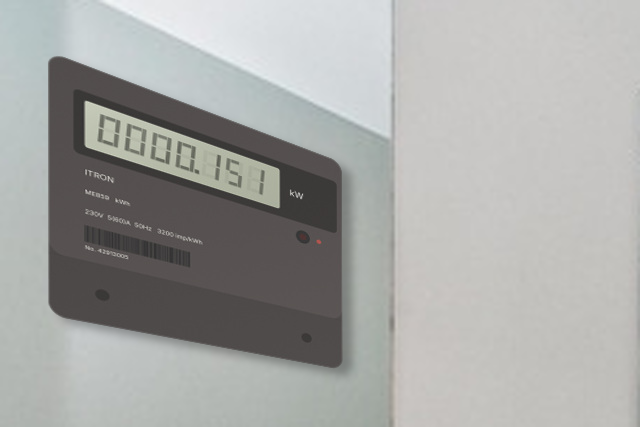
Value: 0.151 kW
